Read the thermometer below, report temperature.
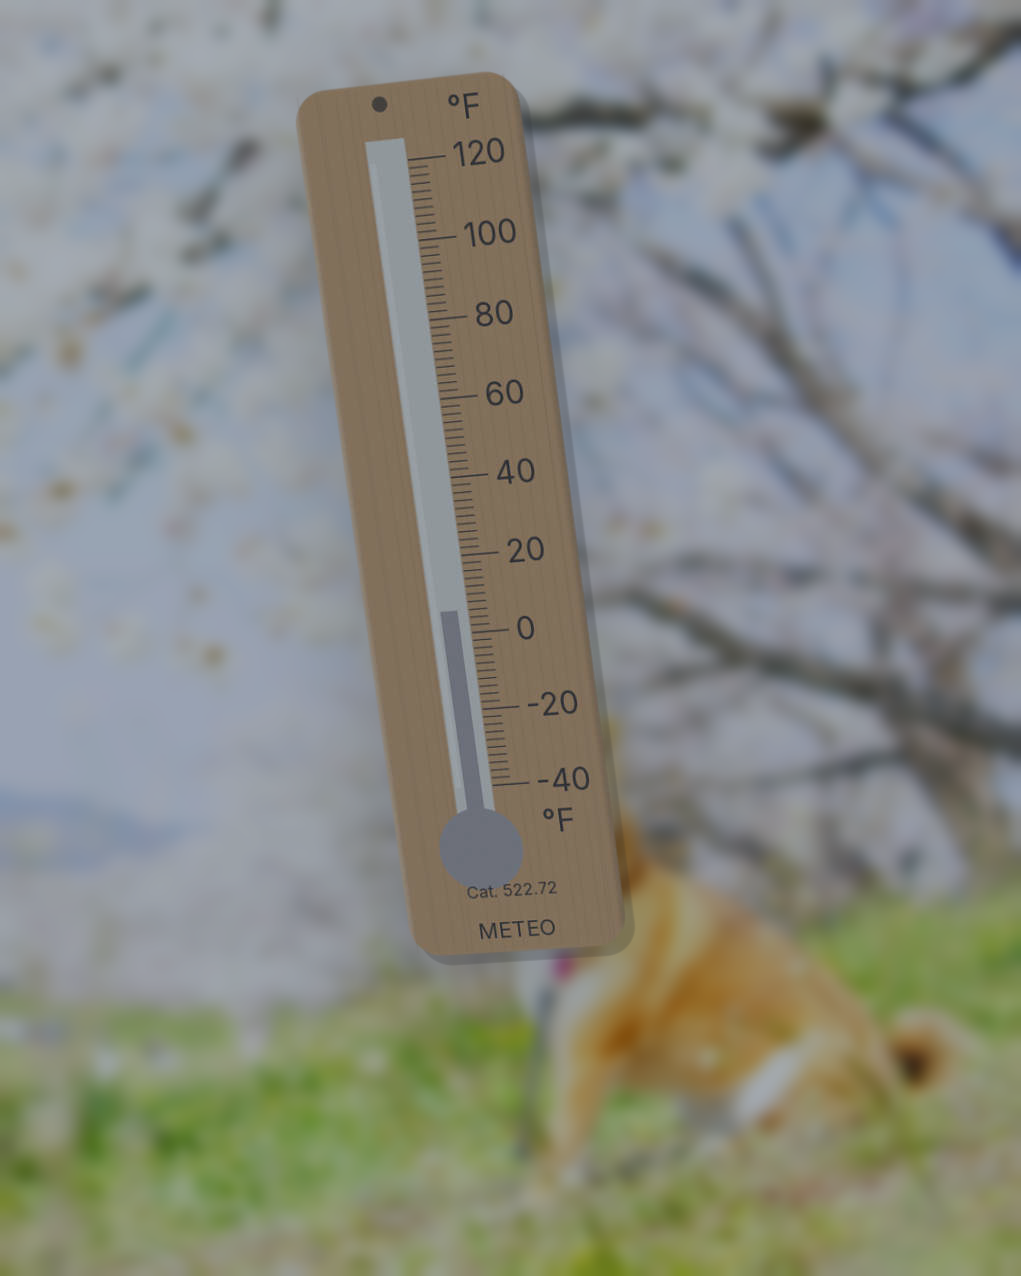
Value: 6 °F
